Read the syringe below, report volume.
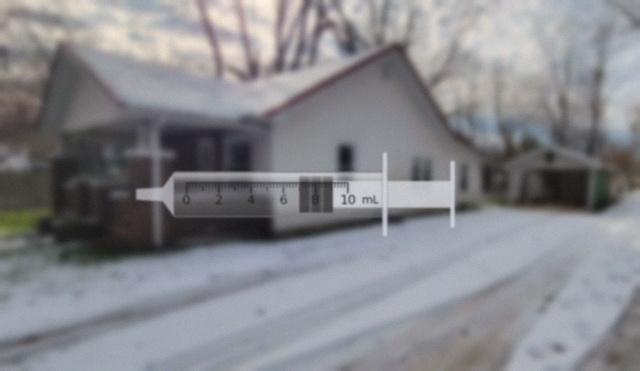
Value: 7 mL
